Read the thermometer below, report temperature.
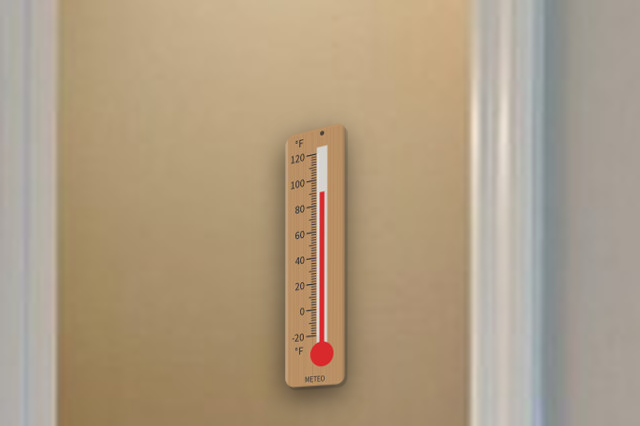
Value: 90 °F
